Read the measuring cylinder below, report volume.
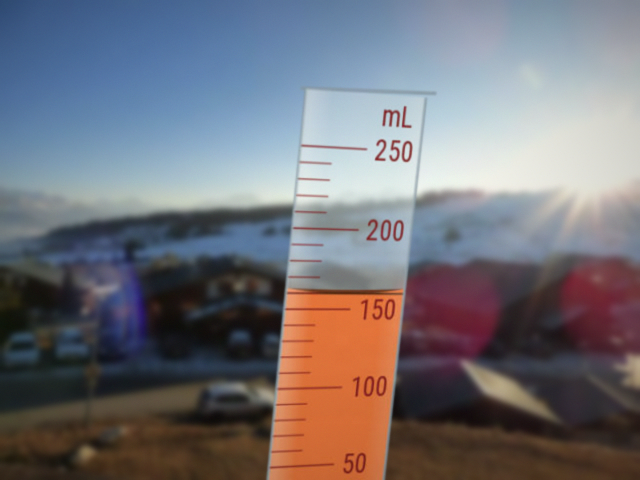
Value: 160 mL
